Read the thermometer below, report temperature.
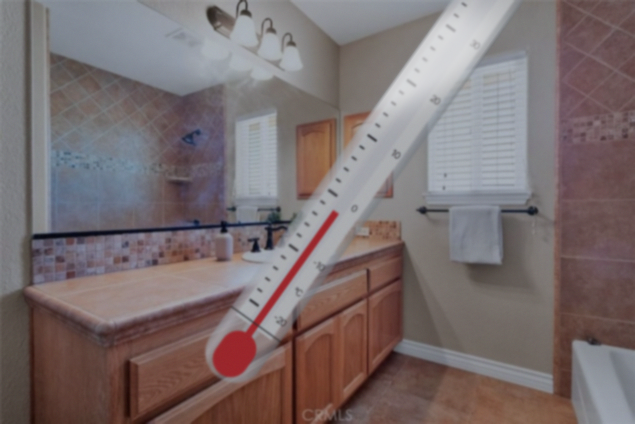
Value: -2 °C
